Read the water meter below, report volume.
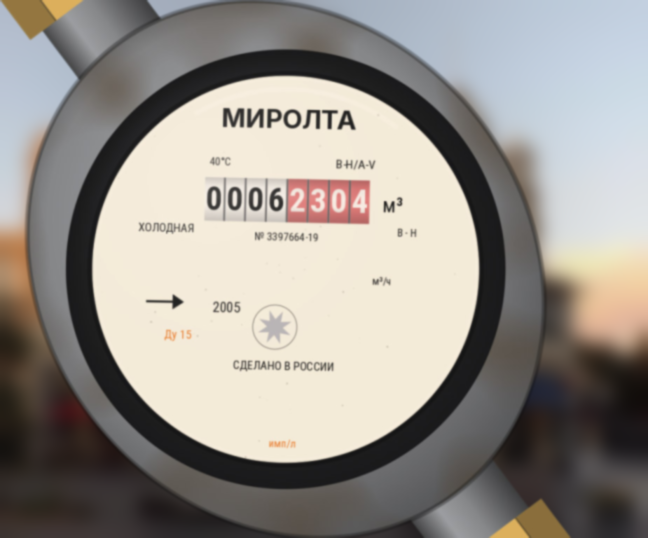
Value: 6.2304 m³
